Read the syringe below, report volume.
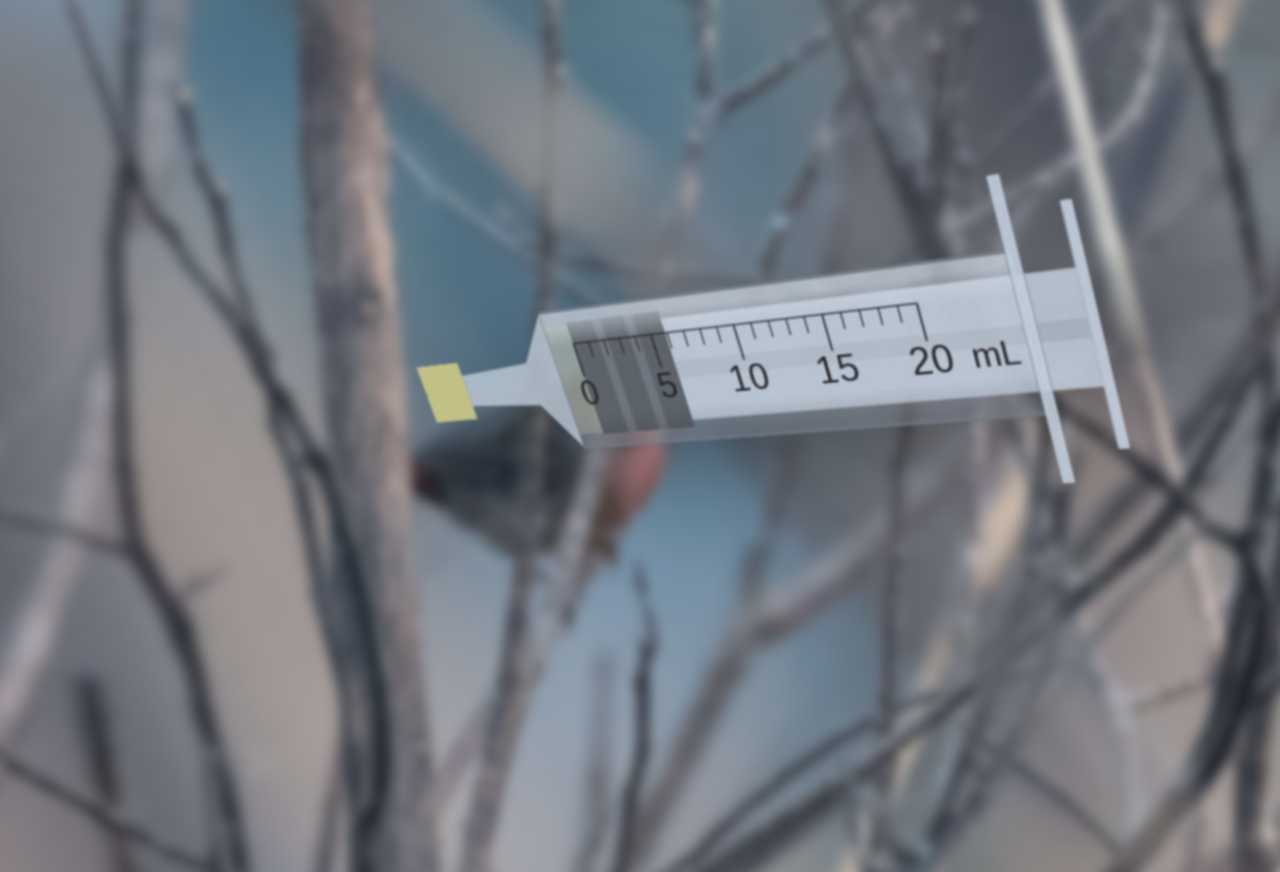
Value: 0 mL
